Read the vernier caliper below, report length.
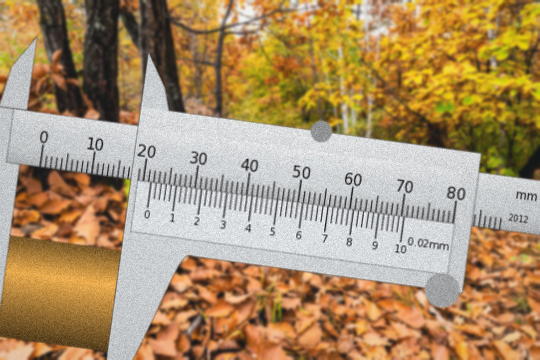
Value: 21.5 mm
